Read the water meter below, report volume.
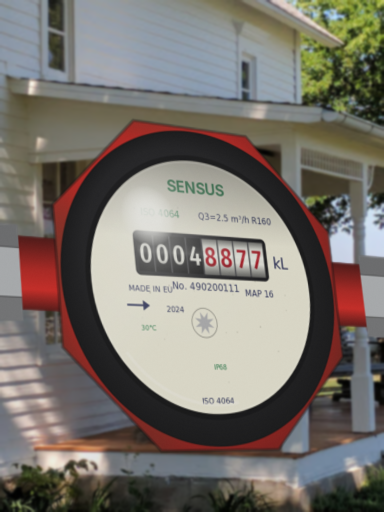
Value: 4.8877 kL
